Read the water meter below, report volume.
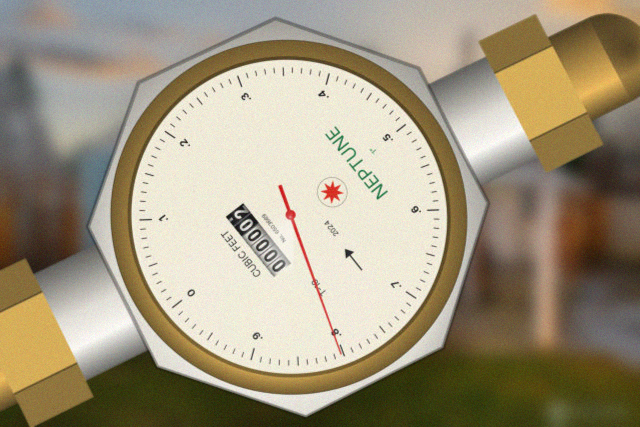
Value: 1.80 ft³
